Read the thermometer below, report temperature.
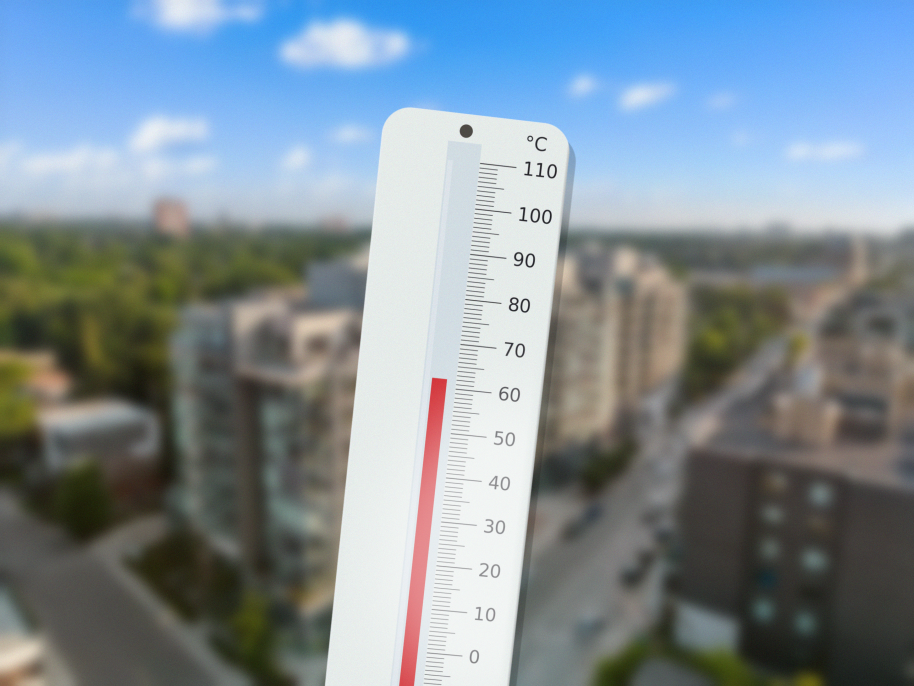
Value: 62 °C
